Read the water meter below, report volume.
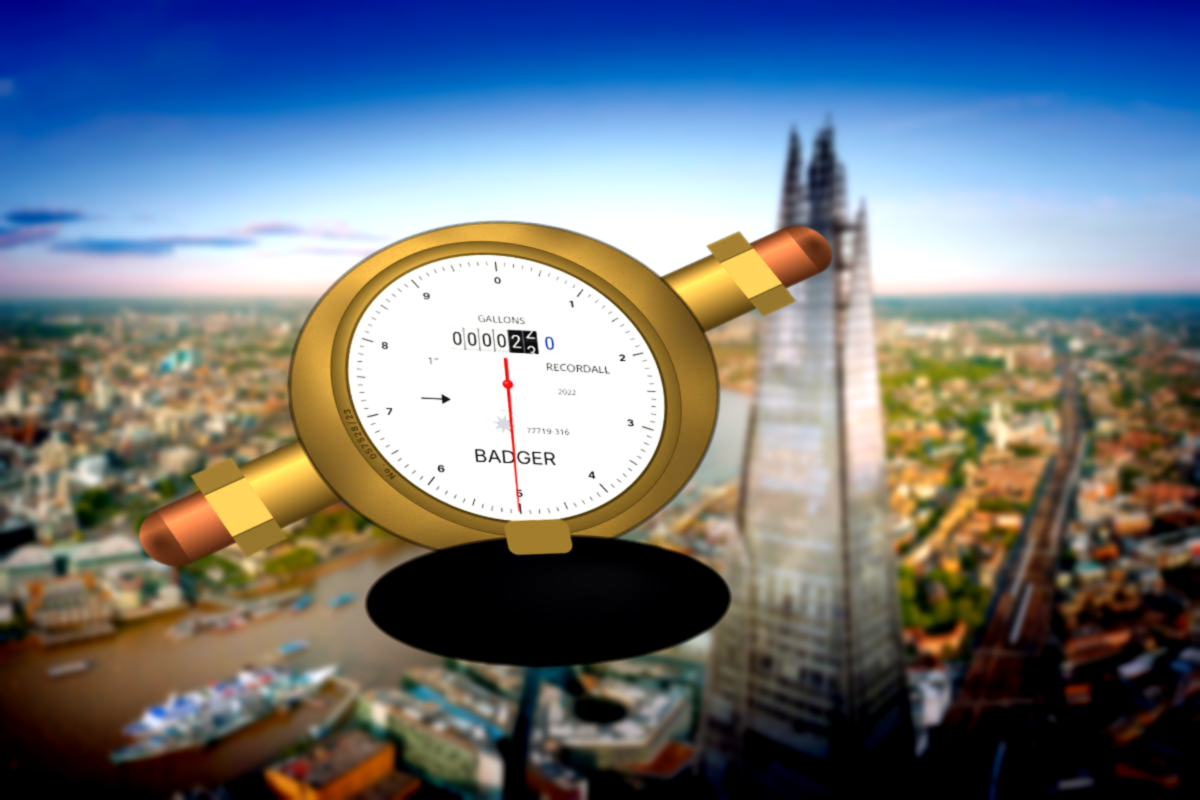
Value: 225.0 gal
